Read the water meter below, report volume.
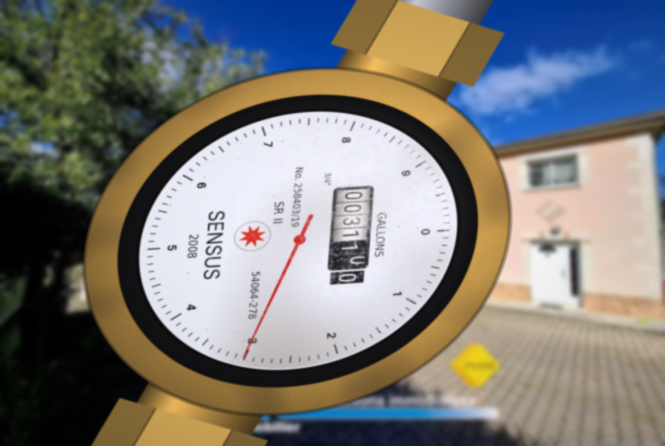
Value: 31103.0 gal
